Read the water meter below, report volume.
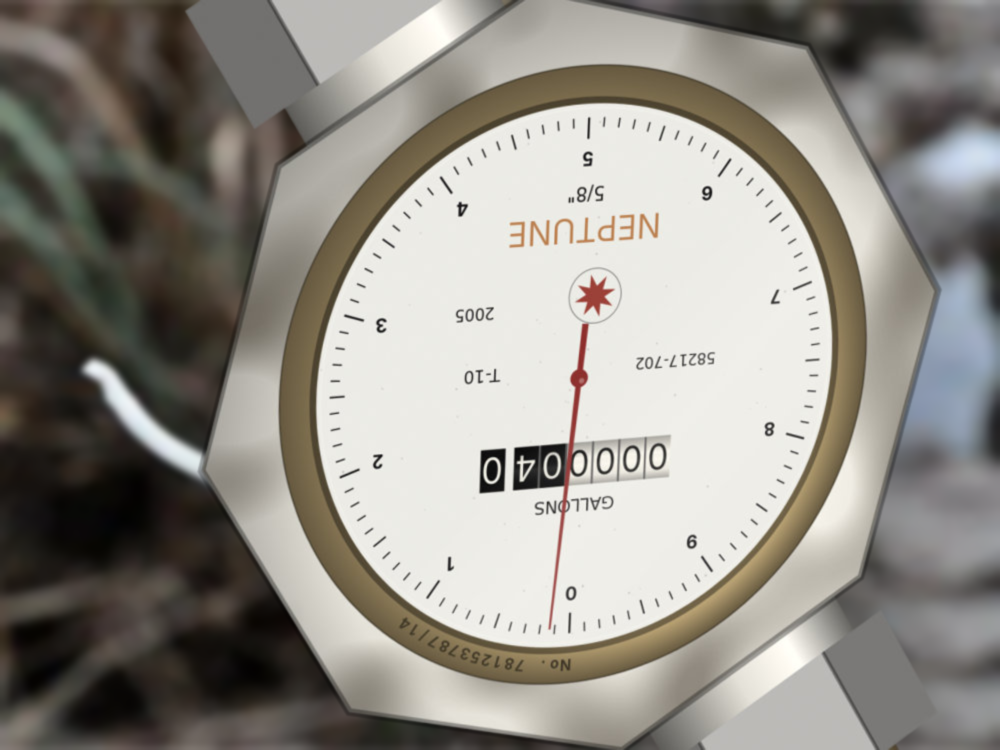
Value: 40.1 gal
